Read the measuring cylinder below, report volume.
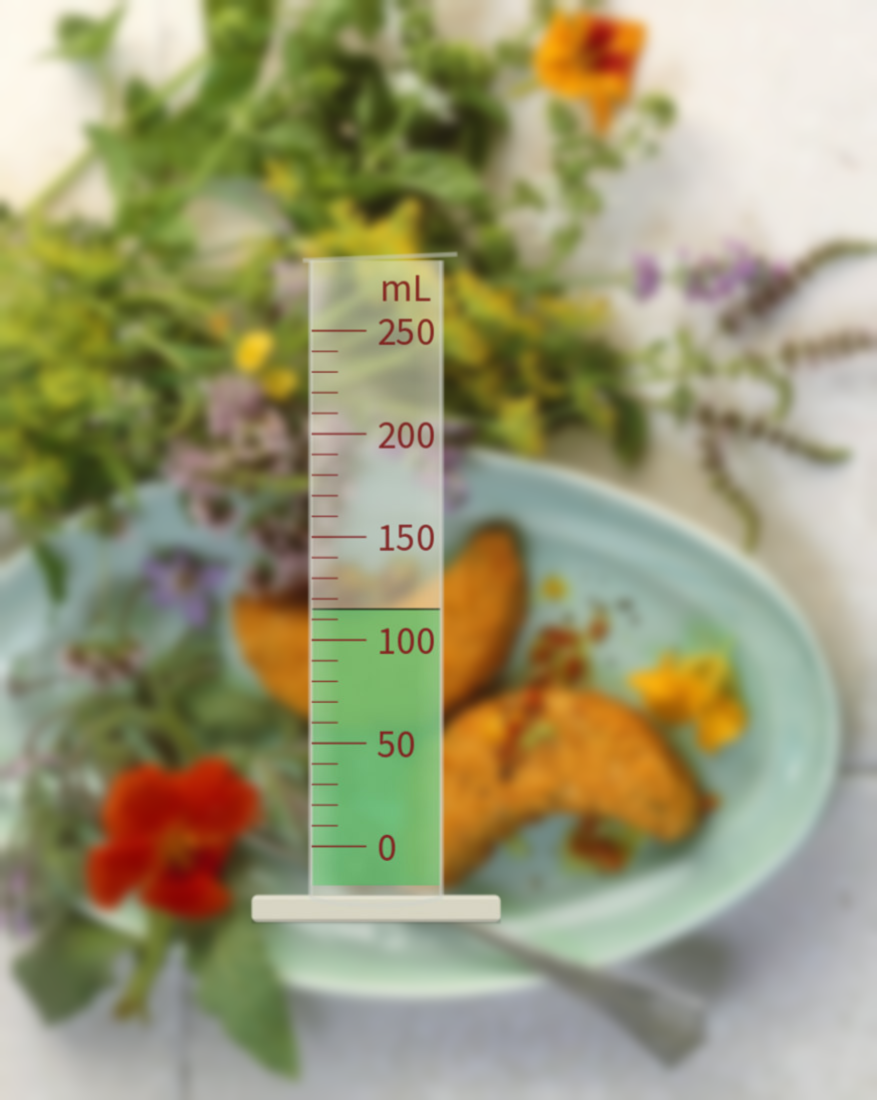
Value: 115 mL
